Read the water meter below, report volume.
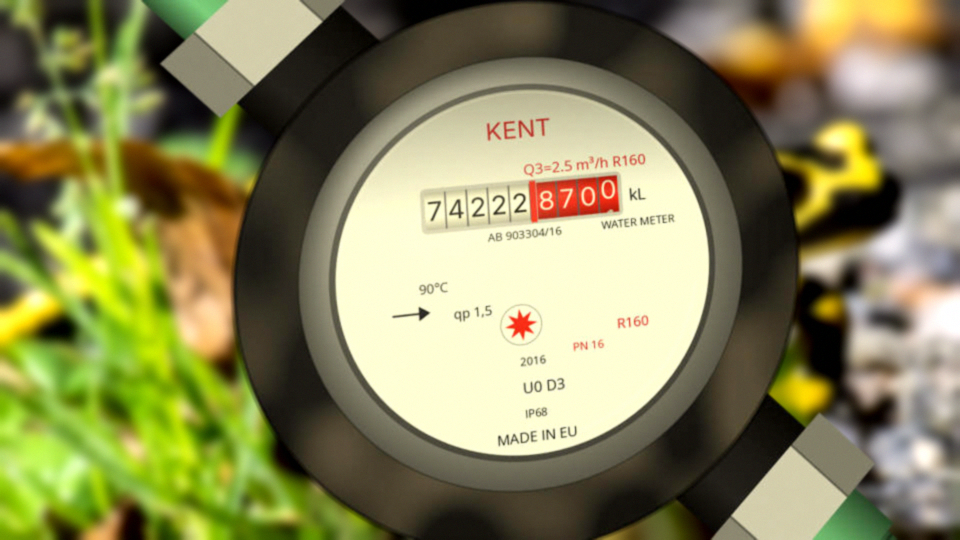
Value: 74222.8700 kL
